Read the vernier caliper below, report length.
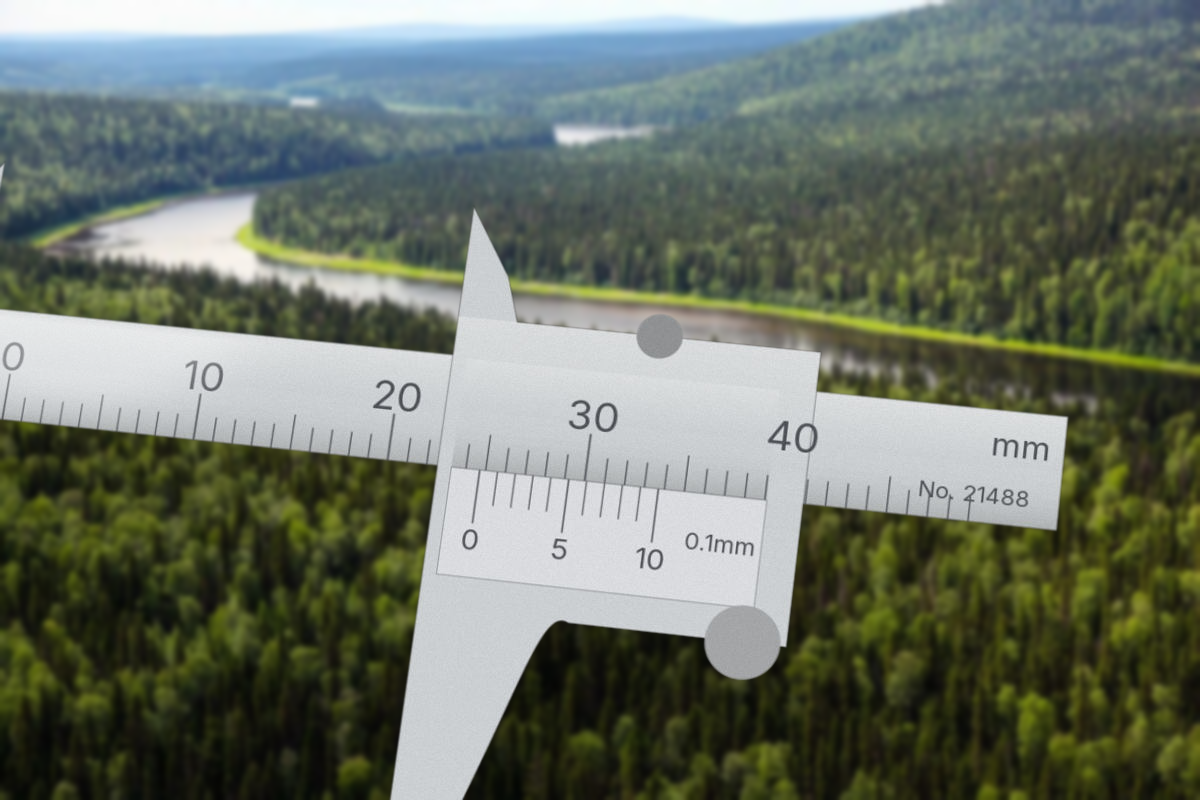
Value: 24.7 mm
